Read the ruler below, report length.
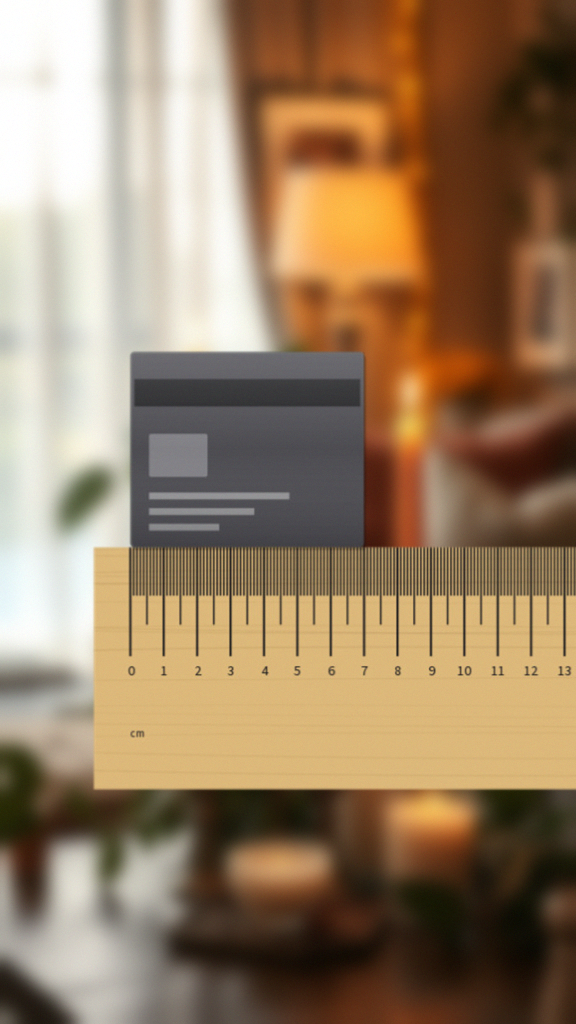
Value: 7 cm
